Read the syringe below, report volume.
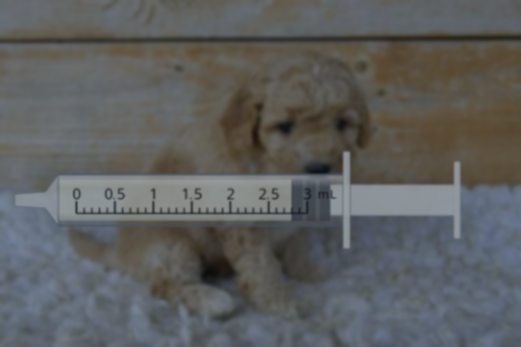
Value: 2.8 mL
